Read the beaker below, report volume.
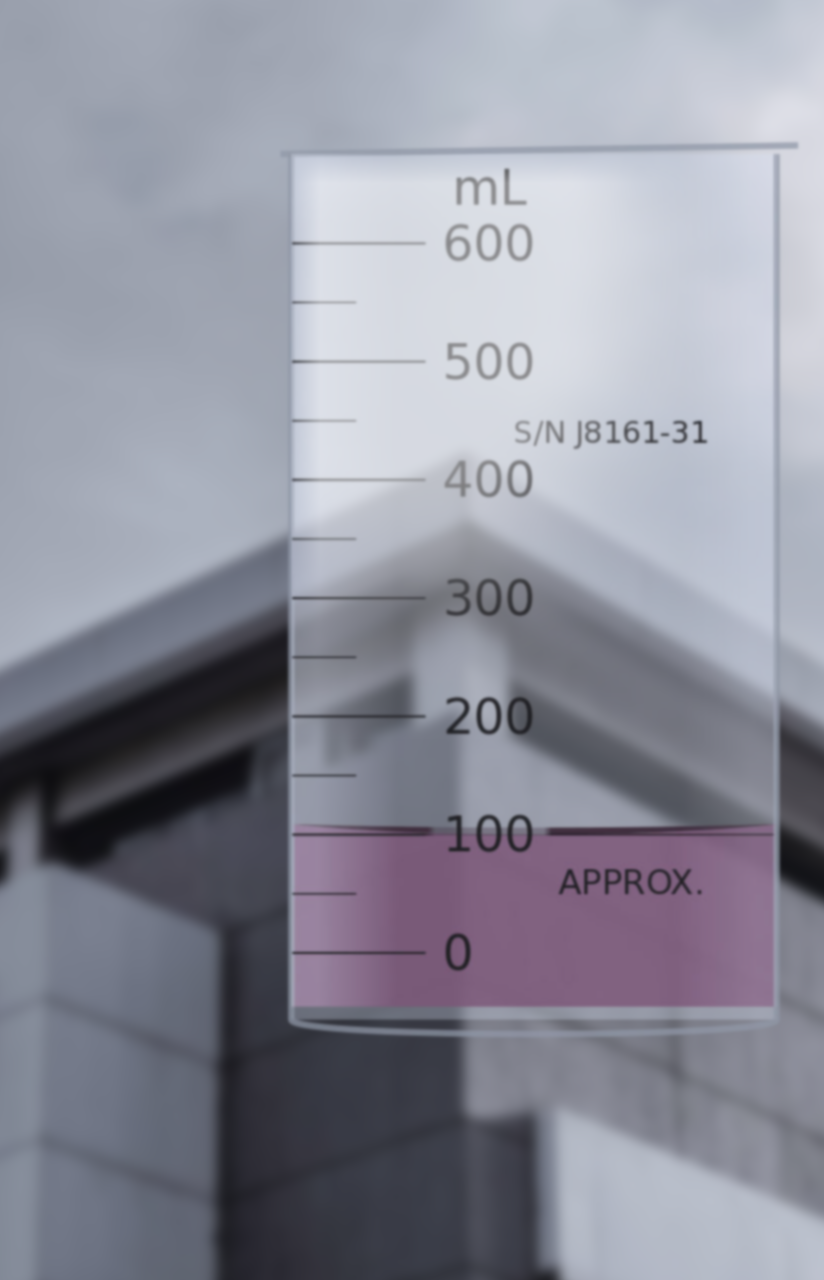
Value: 100 mL
